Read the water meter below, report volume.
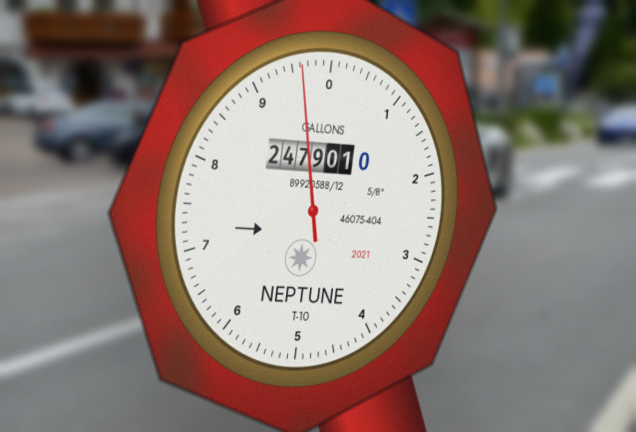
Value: 2479009.6 gal
